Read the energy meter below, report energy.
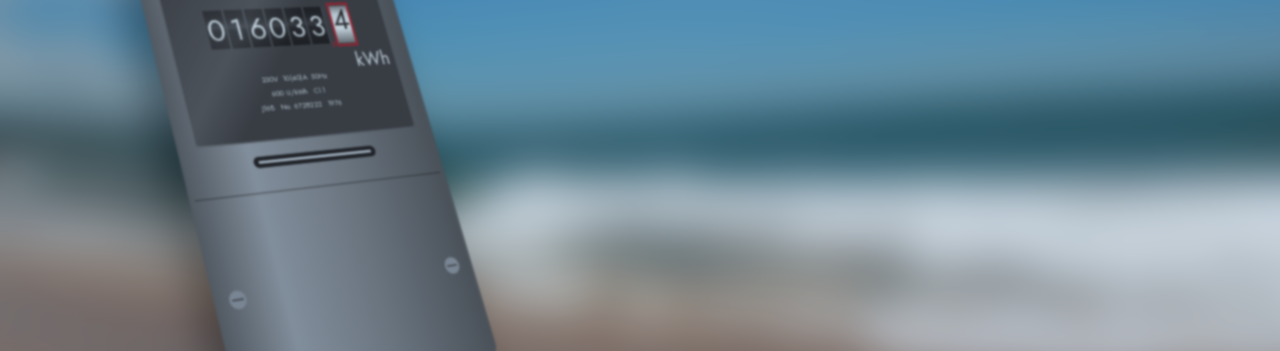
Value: 16033.4 kWh
